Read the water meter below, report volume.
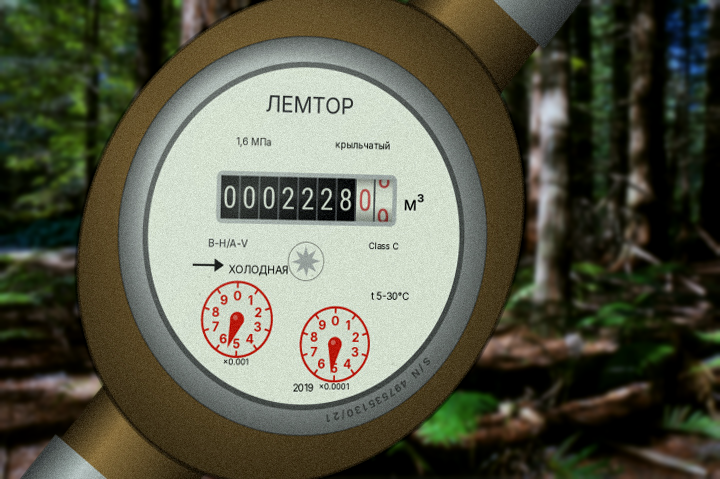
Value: 2228.0855 m³
